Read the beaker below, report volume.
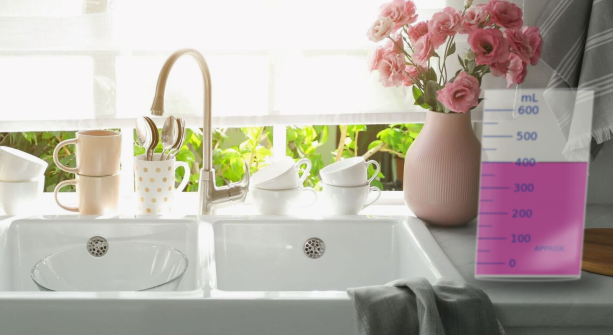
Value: 400 mL
